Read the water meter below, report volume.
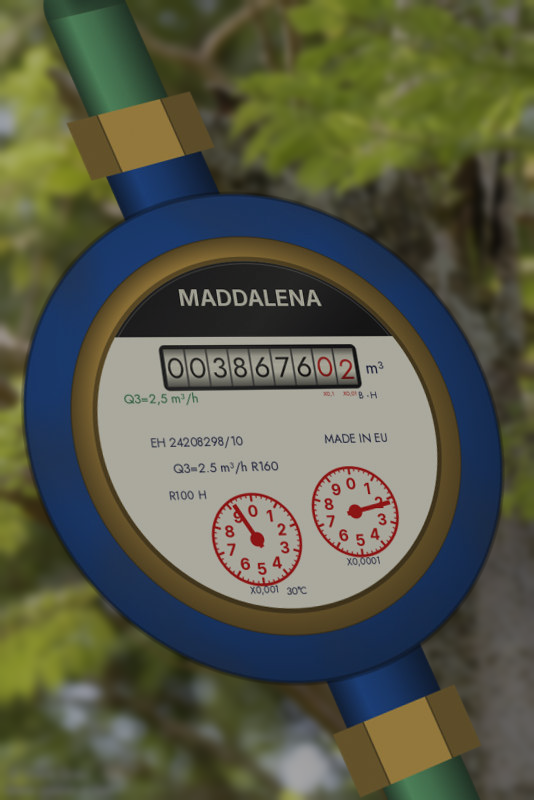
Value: 38676.0192 m³
